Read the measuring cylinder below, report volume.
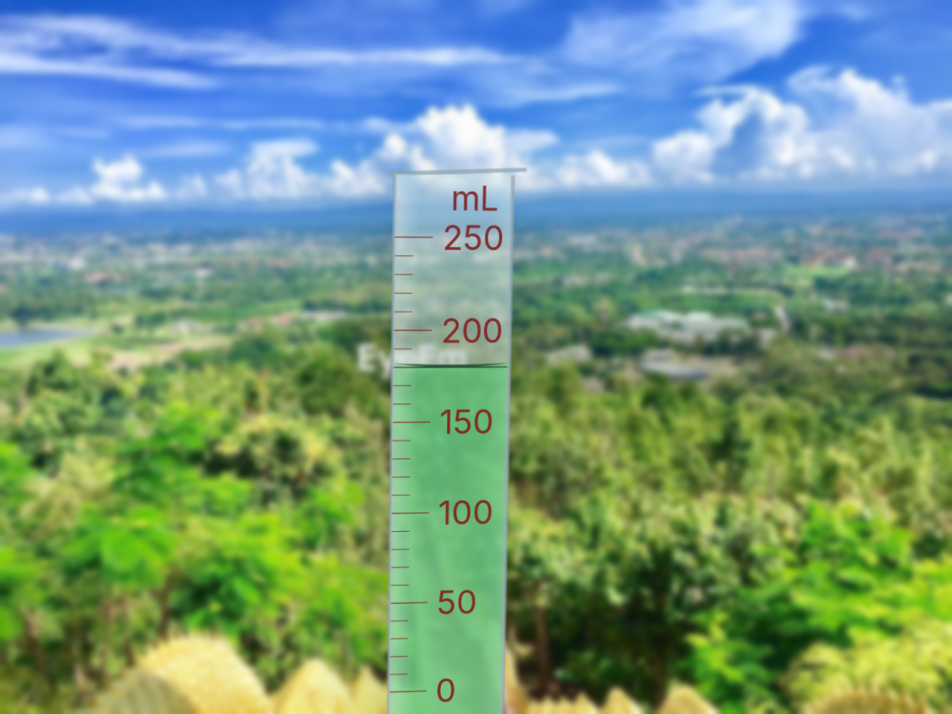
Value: 180 mL
